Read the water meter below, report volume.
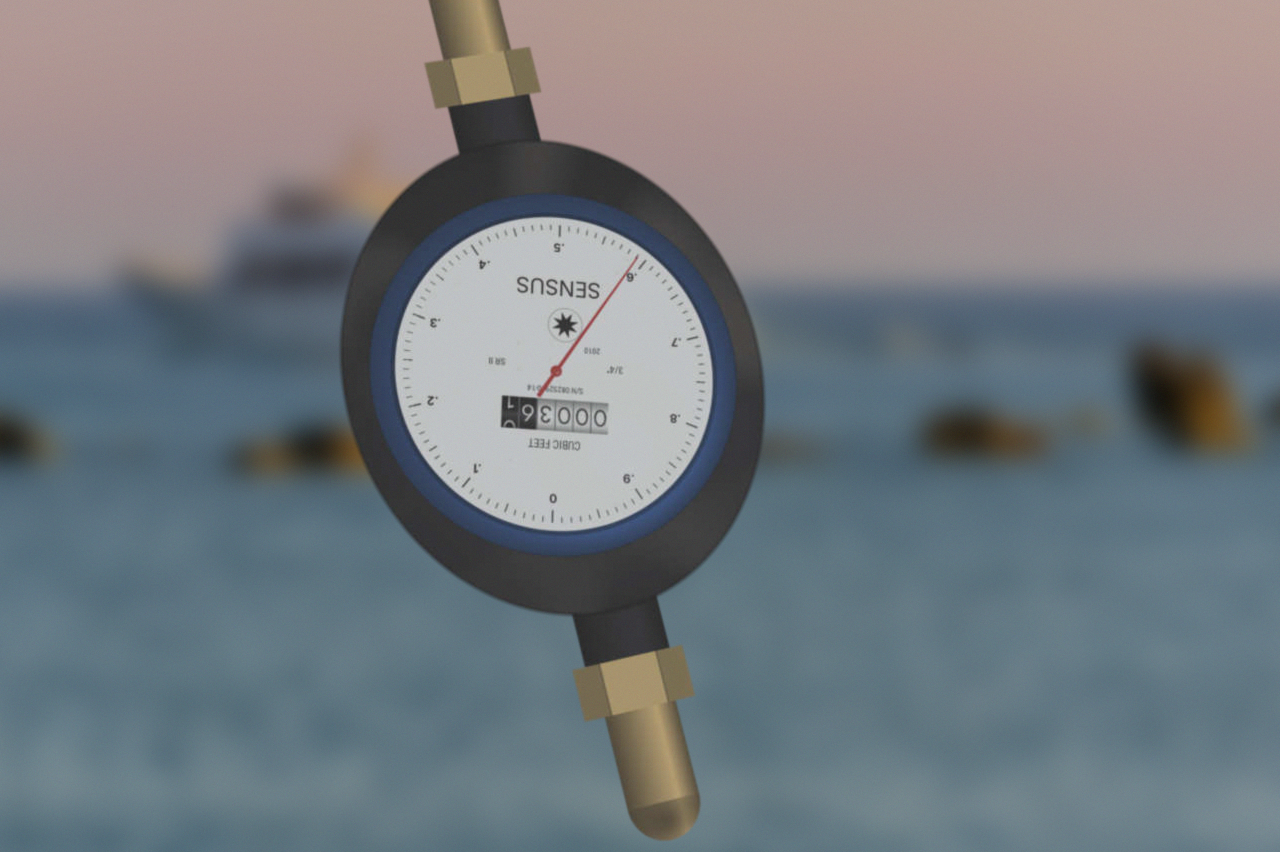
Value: 360.59 ft³
